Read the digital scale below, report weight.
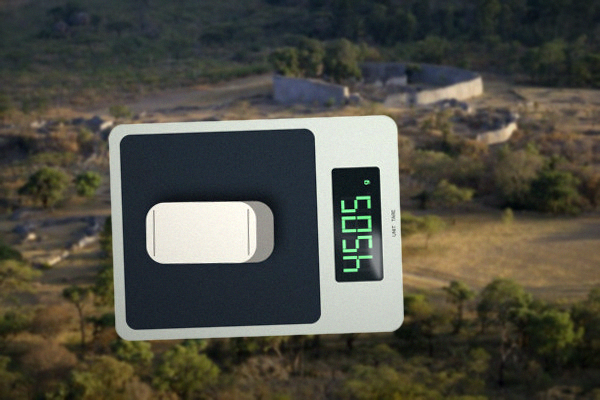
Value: 4505 g
